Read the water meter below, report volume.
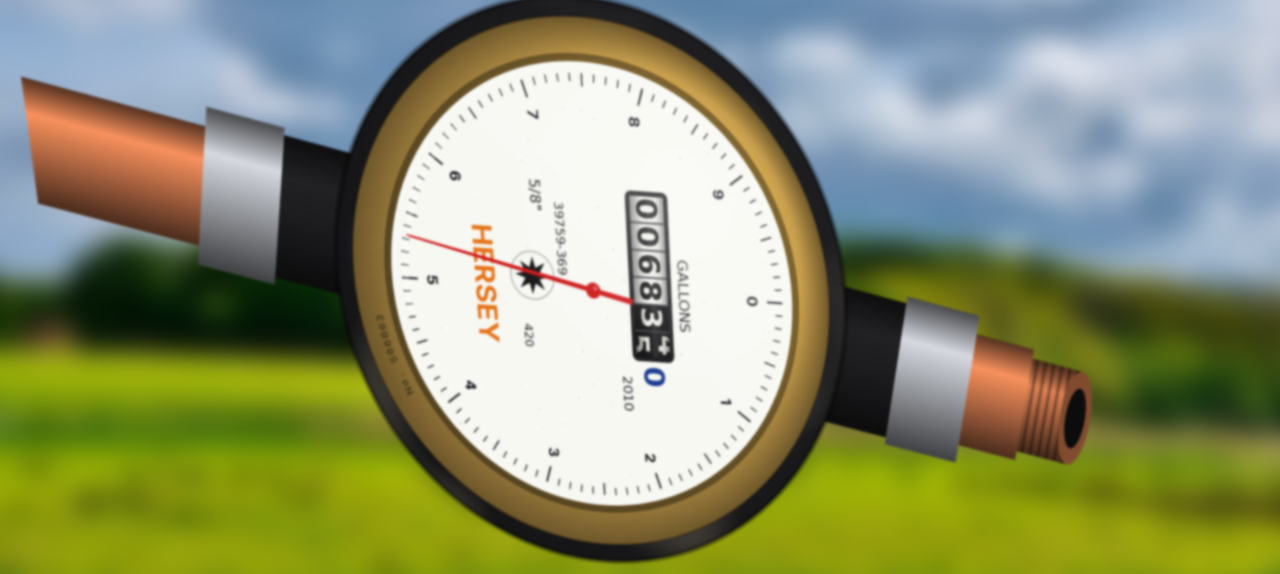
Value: 68345.3 gal
